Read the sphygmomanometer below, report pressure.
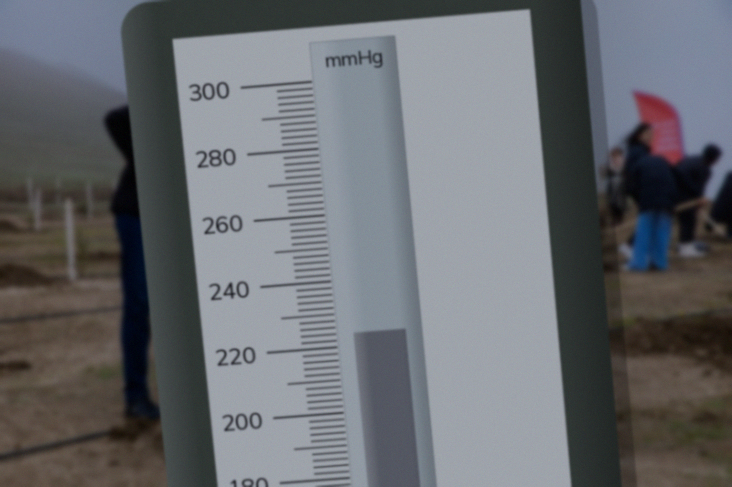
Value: 224 mmHg
